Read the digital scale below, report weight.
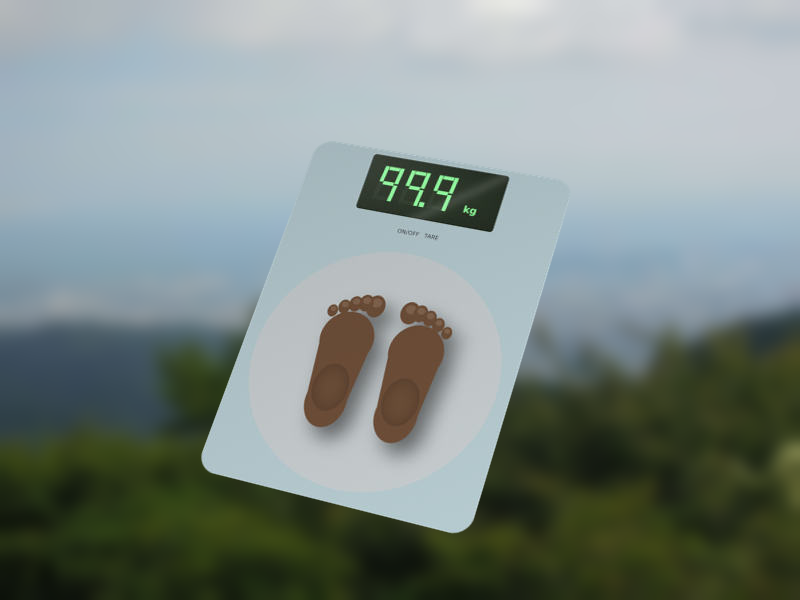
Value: 99.9 kg
